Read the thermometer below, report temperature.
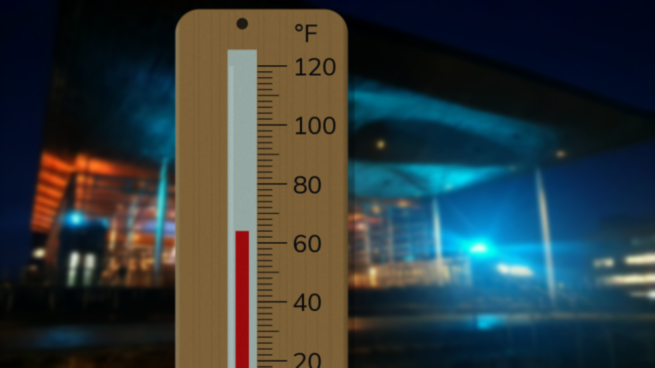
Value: 64 °F
